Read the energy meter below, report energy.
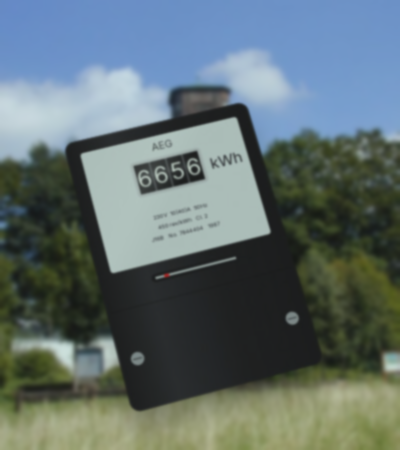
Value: 6656 kWh
